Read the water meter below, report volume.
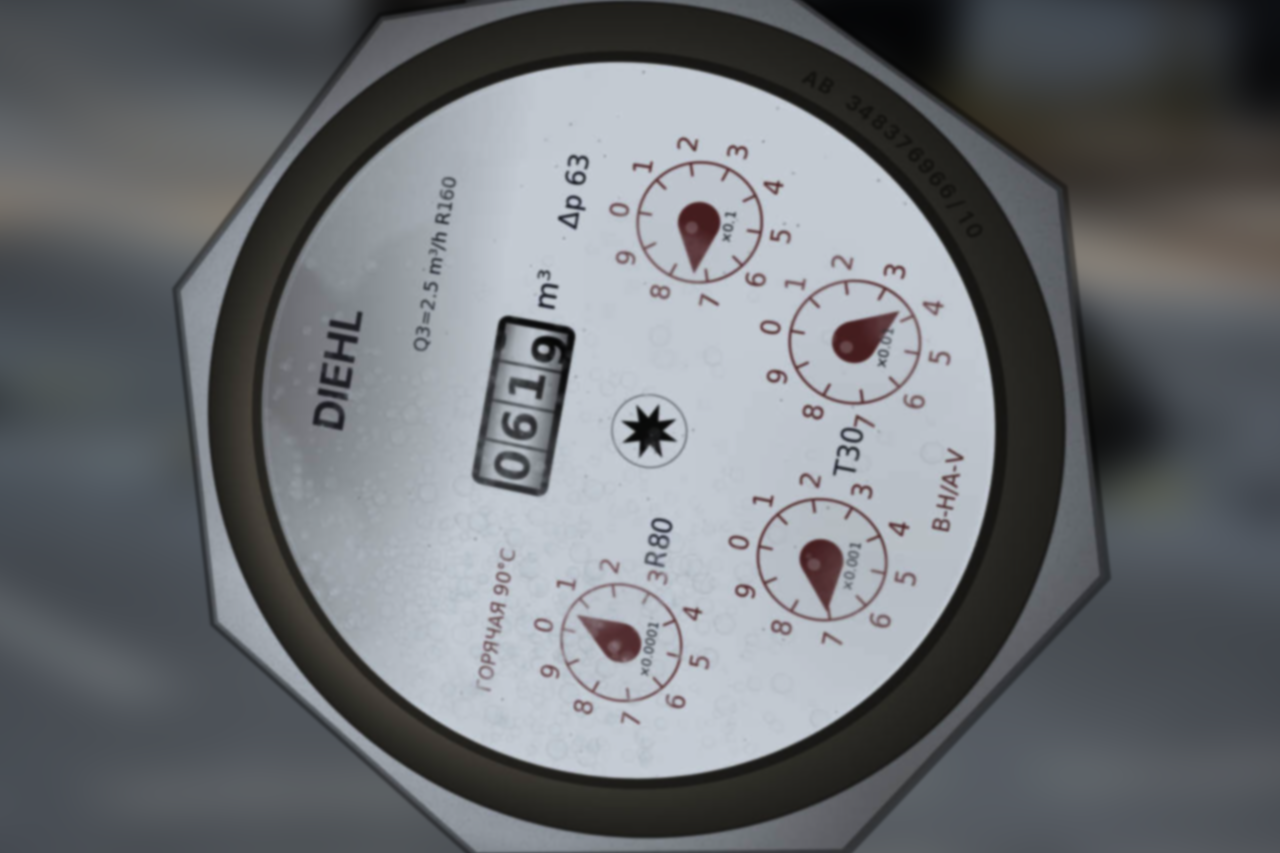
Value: 618.7370 m³
